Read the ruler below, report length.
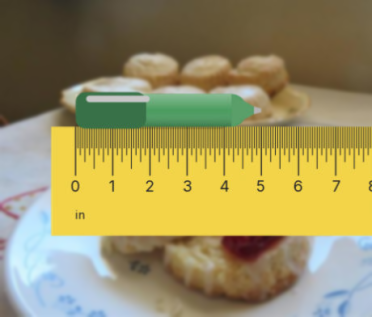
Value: 5 in
